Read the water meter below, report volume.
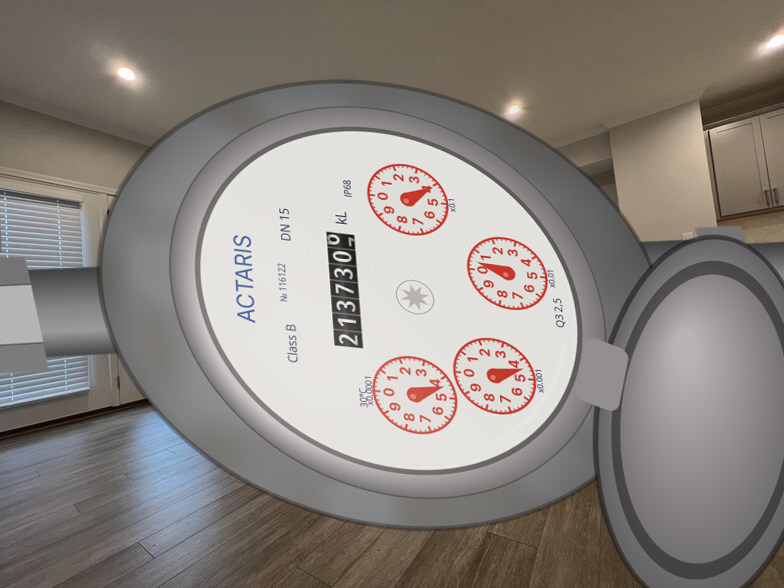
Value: 2137306.4044 kL
